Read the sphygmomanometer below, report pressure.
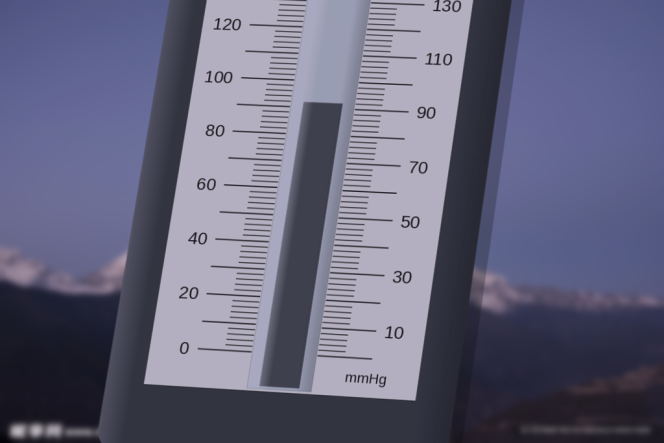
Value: 92 mmHg
